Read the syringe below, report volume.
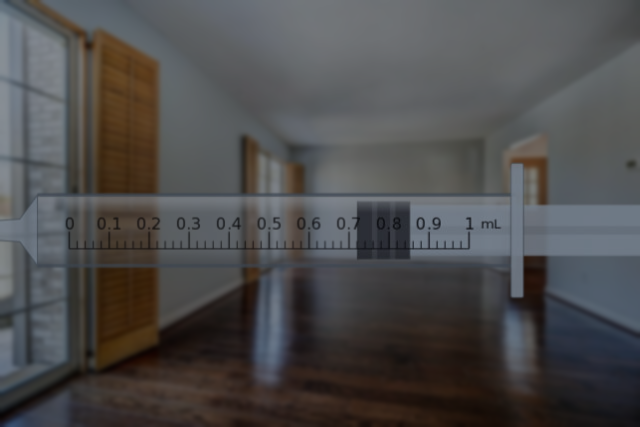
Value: 0.72 mL
